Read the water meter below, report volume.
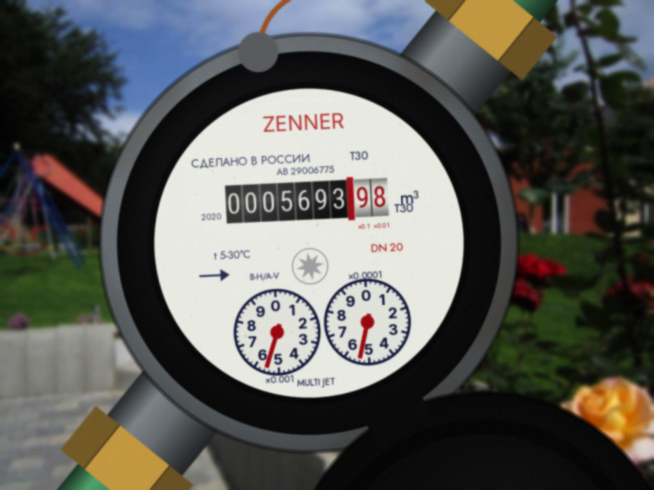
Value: 5693.9855 m³
